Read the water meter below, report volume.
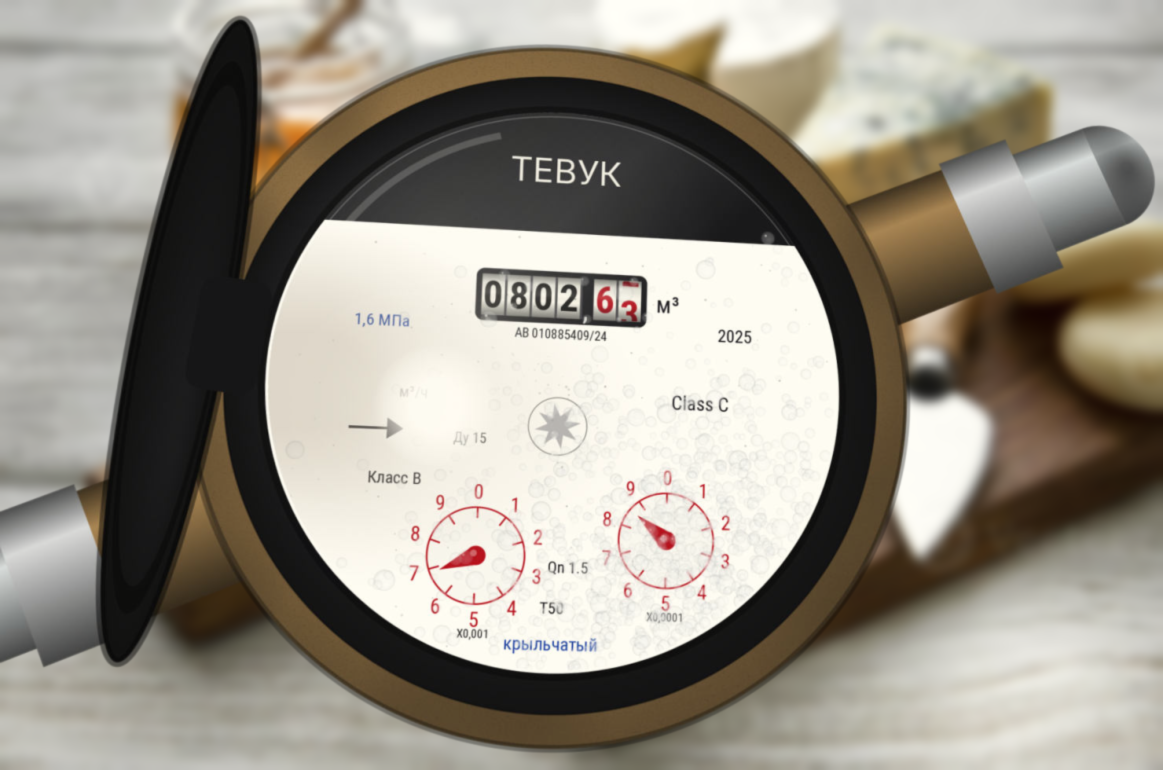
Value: 802.6268 m³
